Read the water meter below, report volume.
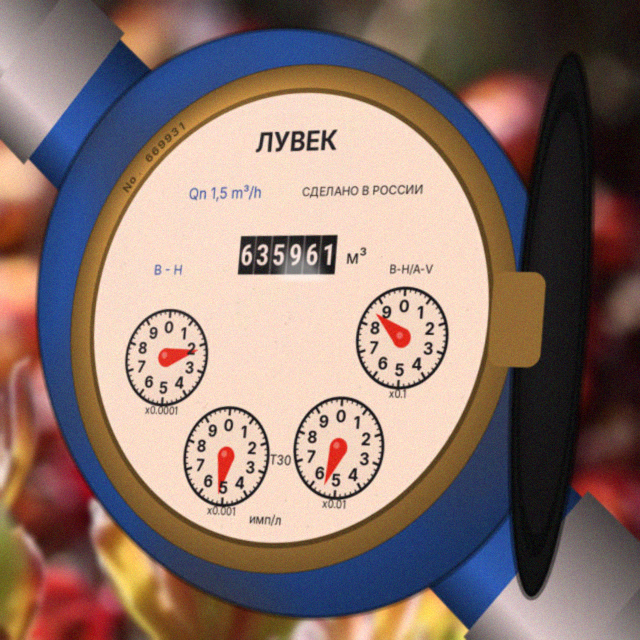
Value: 635961.8552 m³
